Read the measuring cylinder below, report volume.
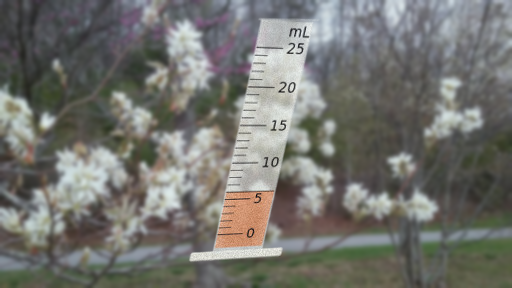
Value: 6 mL
